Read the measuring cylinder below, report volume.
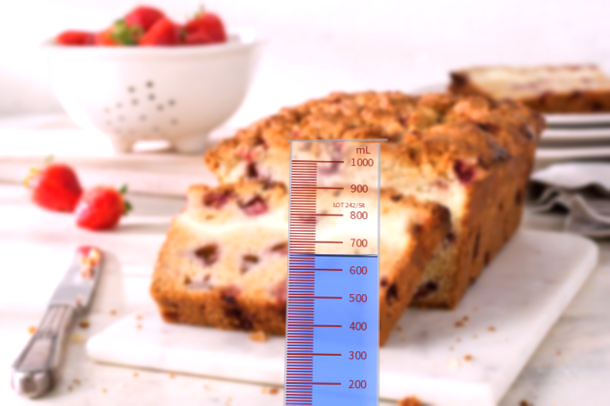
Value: 650 mL
